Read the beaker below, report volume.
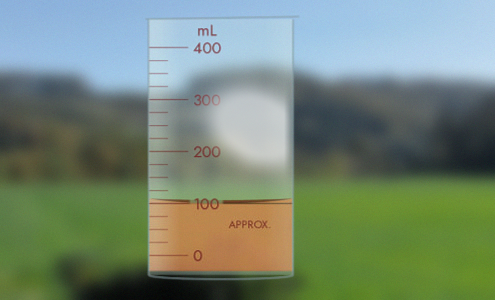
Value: 100 mL
